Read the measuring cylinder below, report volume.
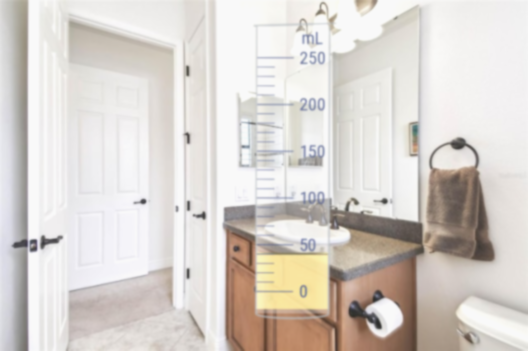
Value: 40 mL
